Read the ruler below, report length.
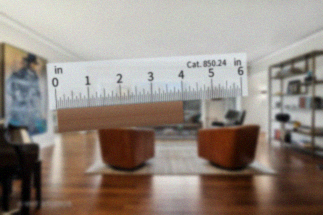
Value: 4 in
